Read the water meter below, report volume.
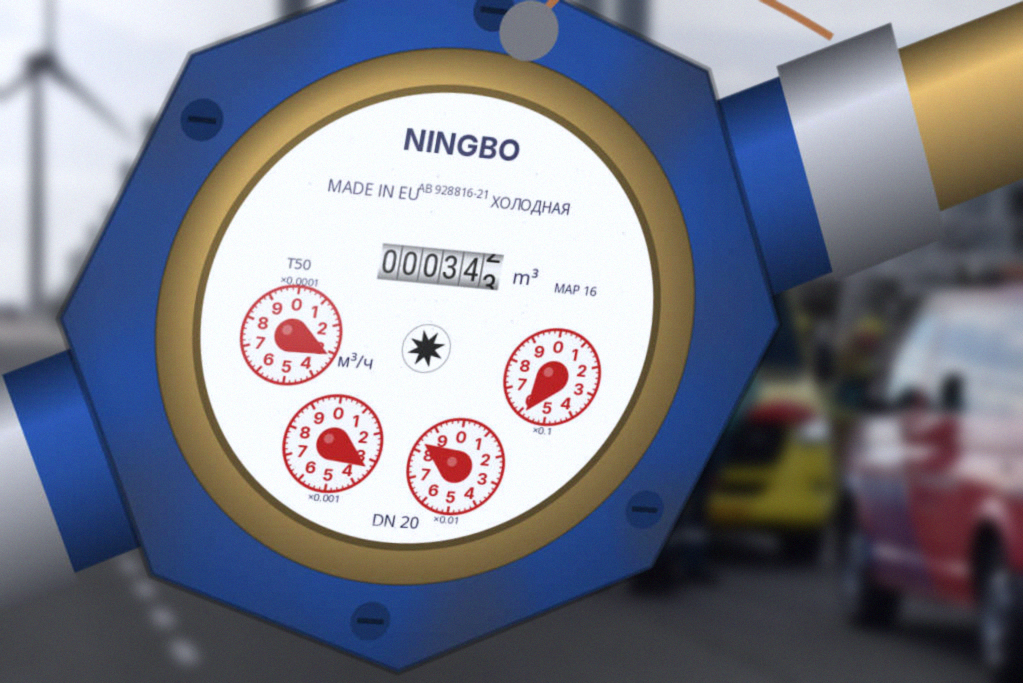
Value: 342.5833 m³
